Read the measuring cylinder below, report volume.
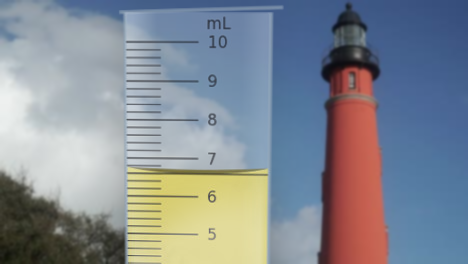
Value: 6.6 mL
